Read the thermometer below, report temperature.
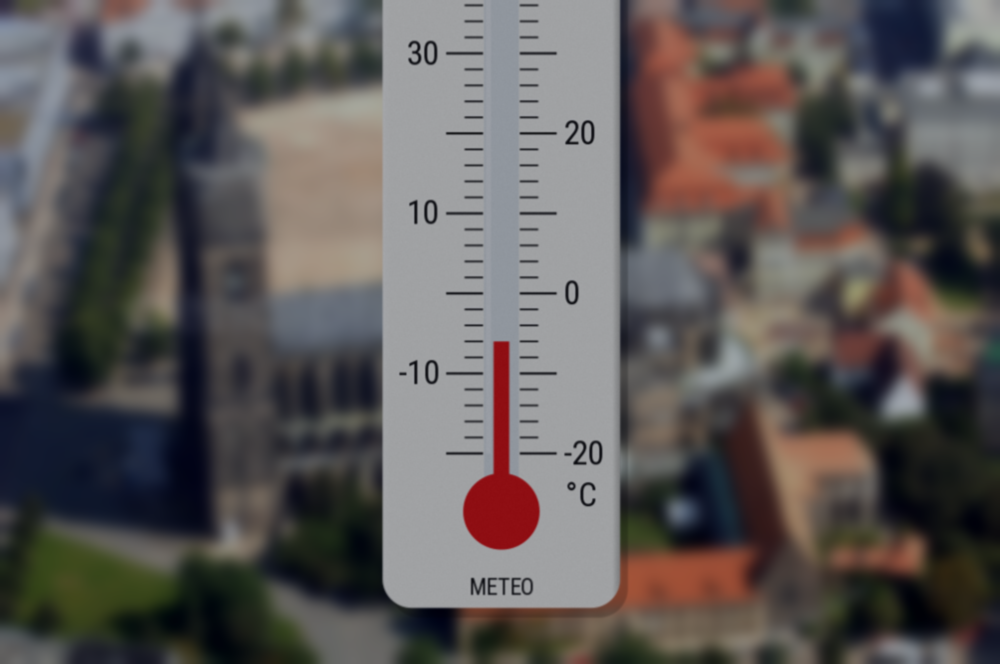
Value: -6 °C
